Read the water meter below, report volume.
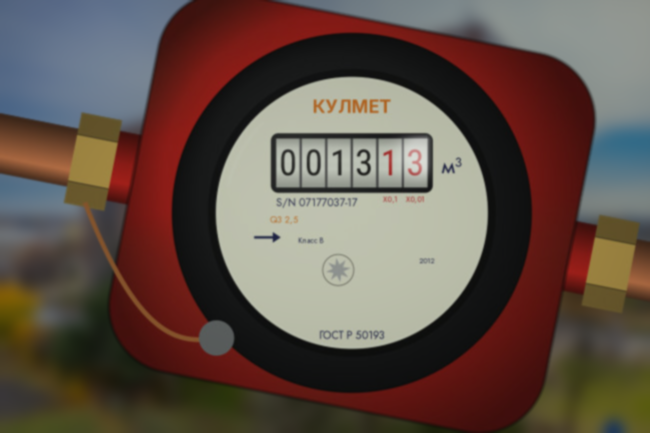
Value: 13.13 m³
